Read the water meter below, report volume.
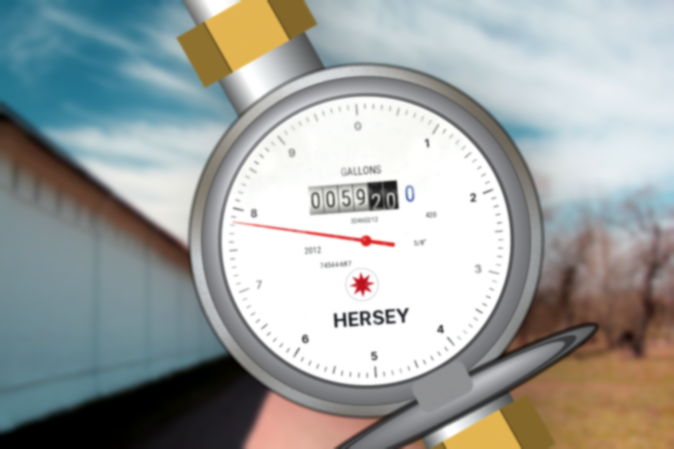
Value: 59197.8 gal
